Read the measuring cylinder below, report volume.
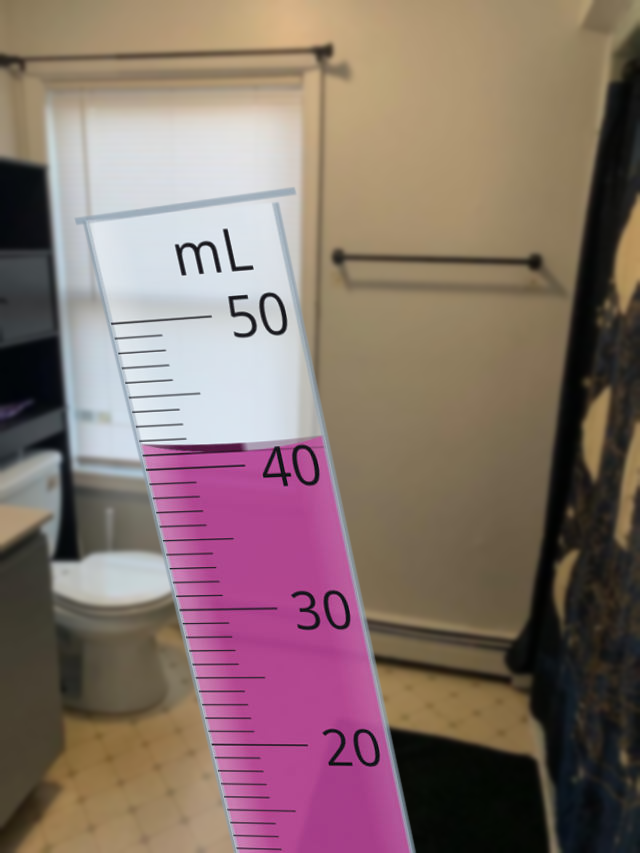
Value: 41 mL
